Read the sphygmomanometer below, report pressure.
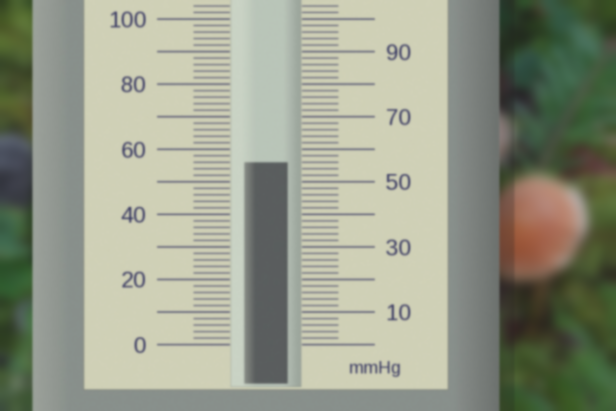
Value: 56 mmHg
